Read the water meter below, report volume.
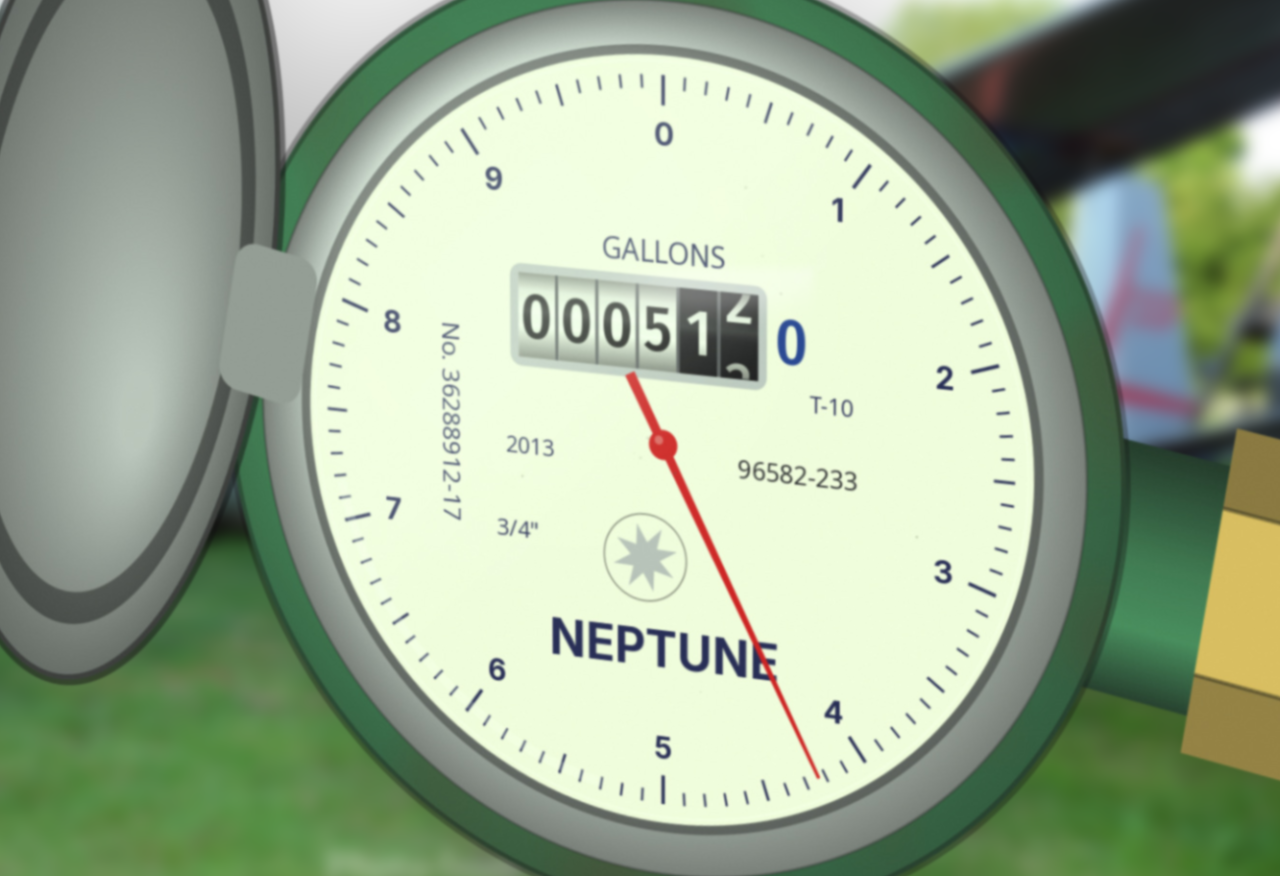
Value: 5124.2 gal
